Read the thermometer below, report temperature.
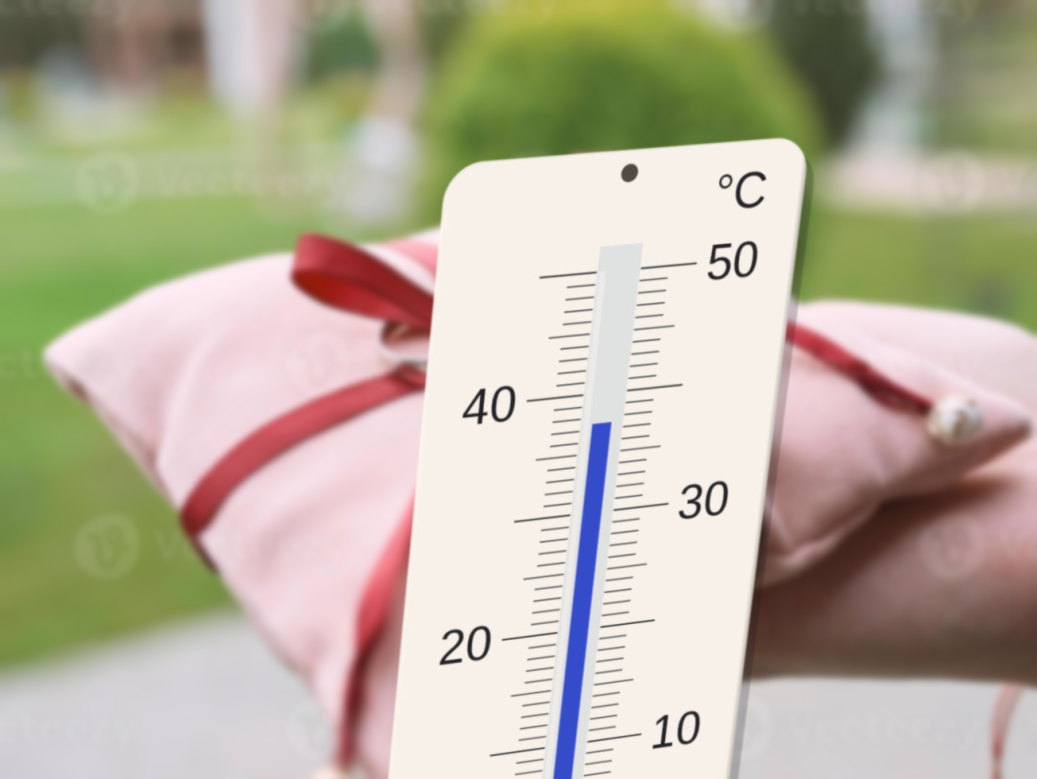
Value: 37.5 °C
